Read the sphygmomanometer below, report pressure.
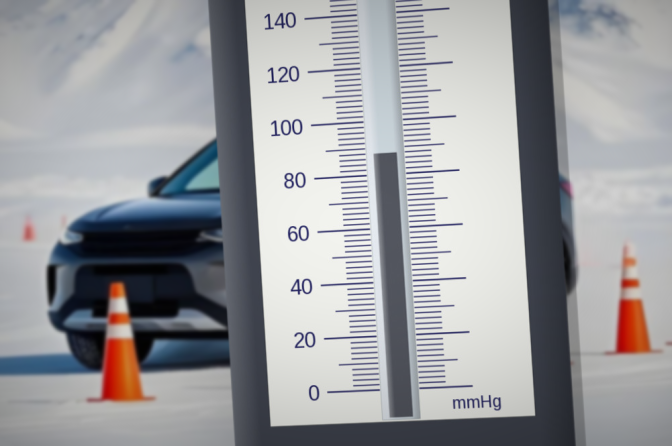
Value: 88 mmHg
